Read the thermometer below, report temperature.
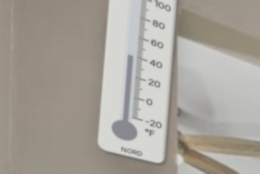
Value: 40 °F
